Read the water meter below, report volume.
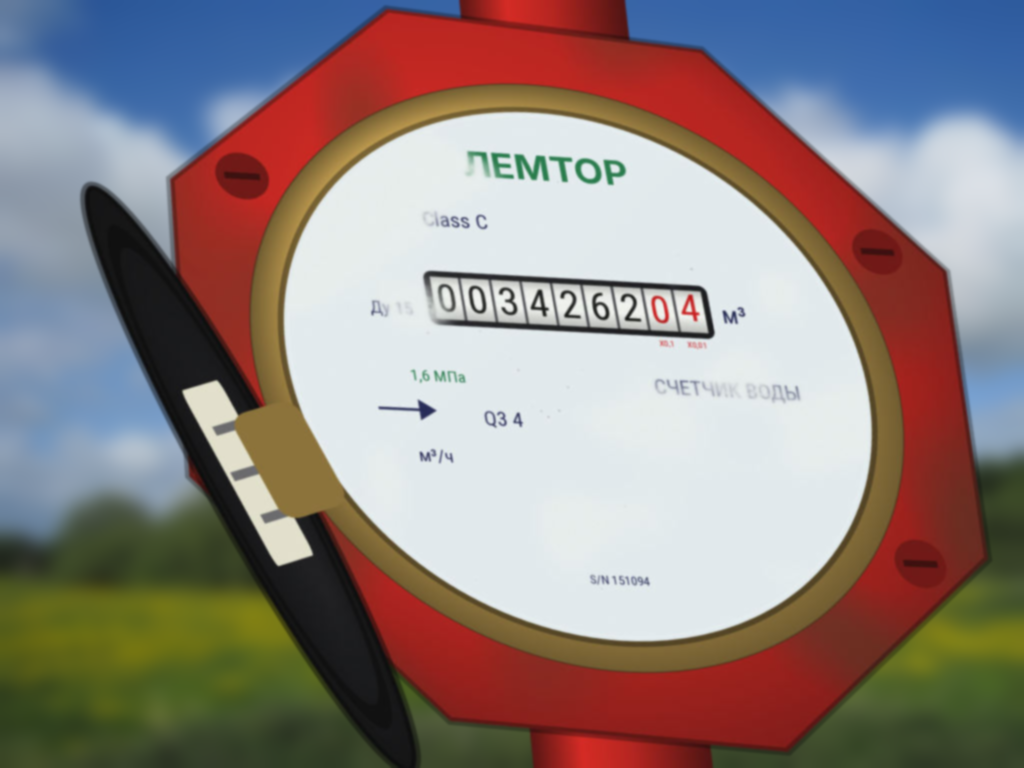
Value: 34262.04 m³
